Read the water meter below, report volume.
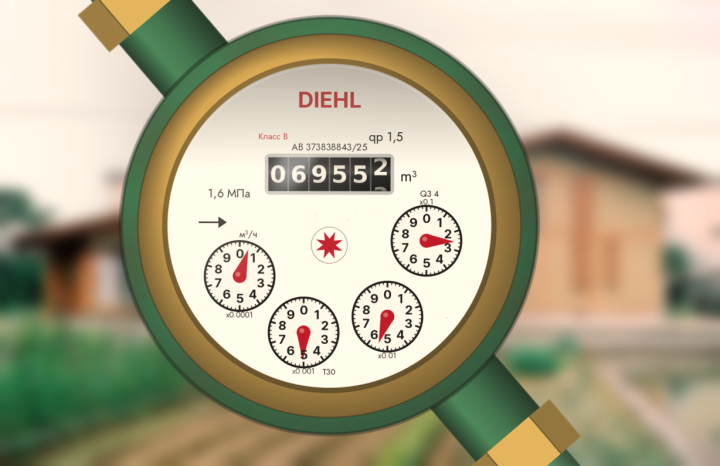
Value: 69552.2550 m³
